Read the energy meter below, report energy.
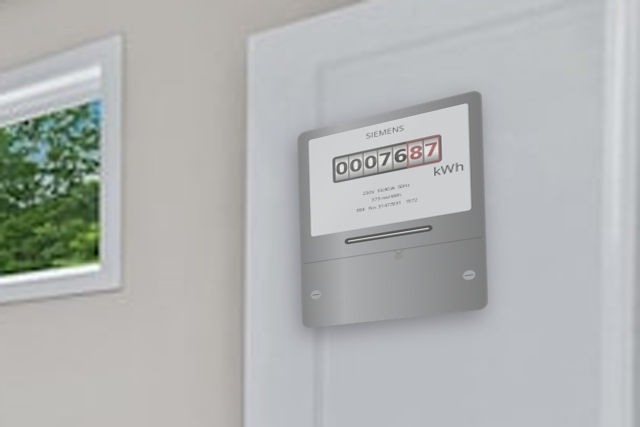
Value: 76.87 kWh
